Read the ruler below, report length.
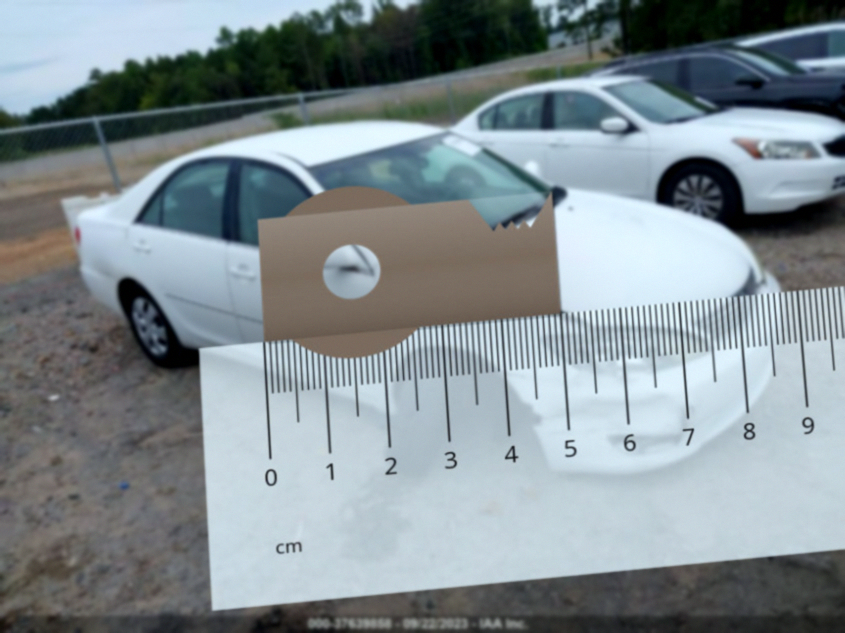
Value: 5 cm
